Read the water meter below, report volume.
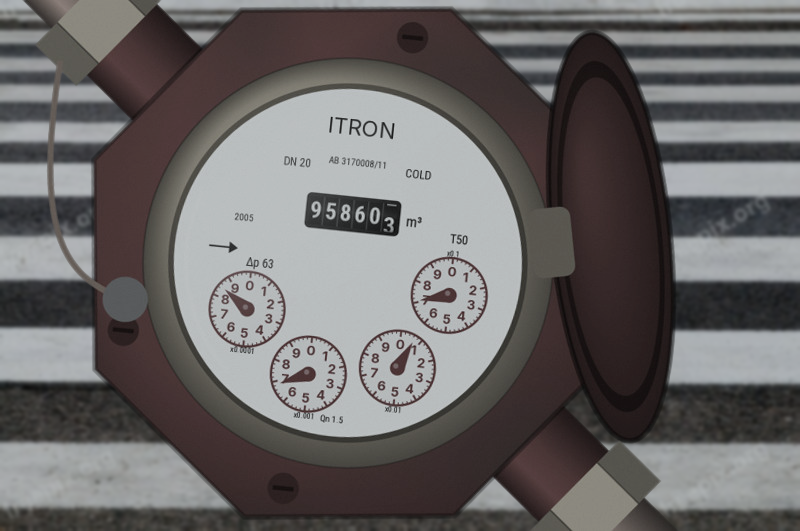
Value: 958602.7068 m³
